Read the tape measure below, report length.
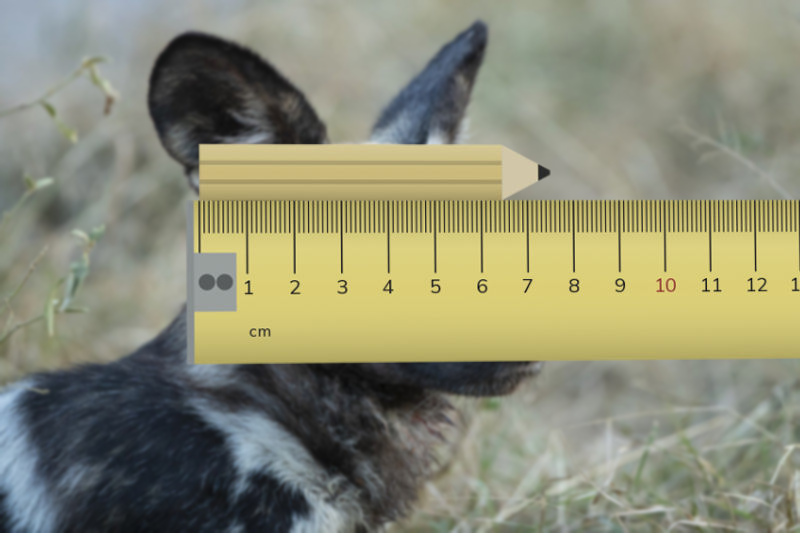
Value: 7.5 cm
